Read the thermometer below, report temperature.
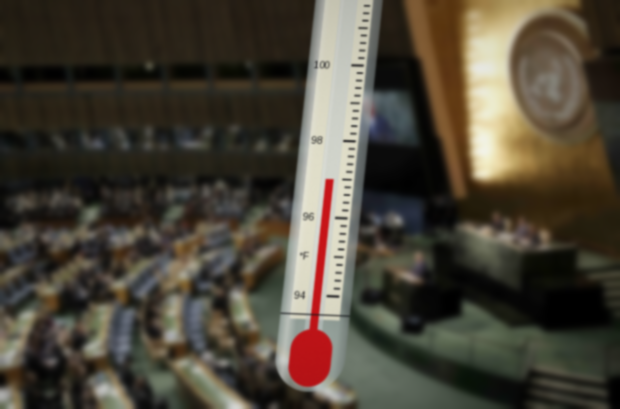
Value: 97 °F
